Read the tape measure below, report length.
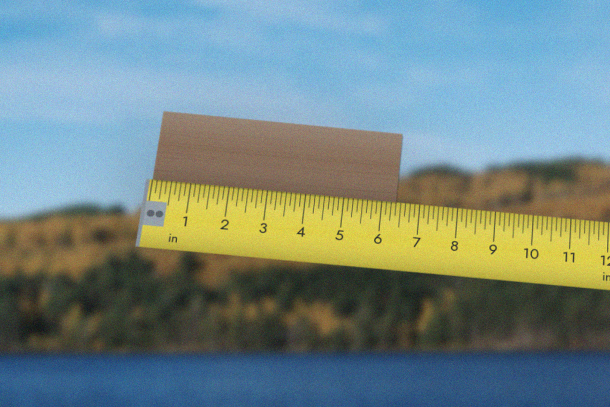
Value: 6.375 in
